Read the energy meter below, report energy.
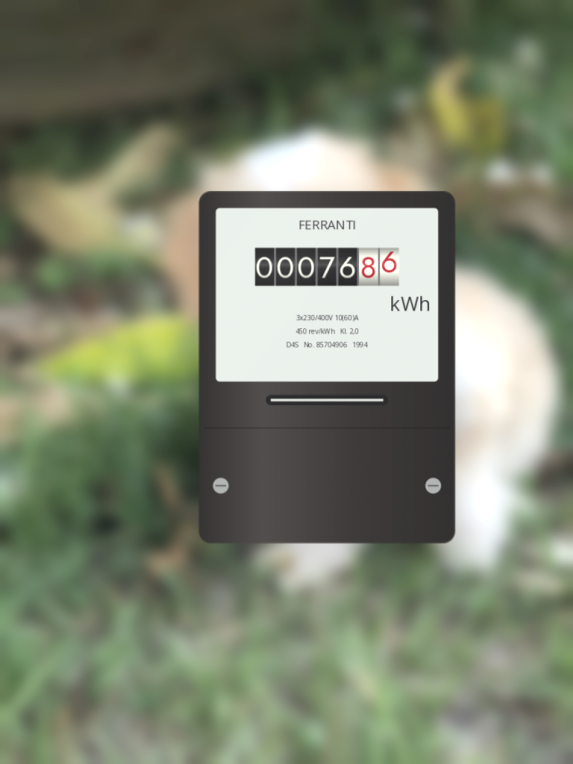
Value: 76.86 kWh
